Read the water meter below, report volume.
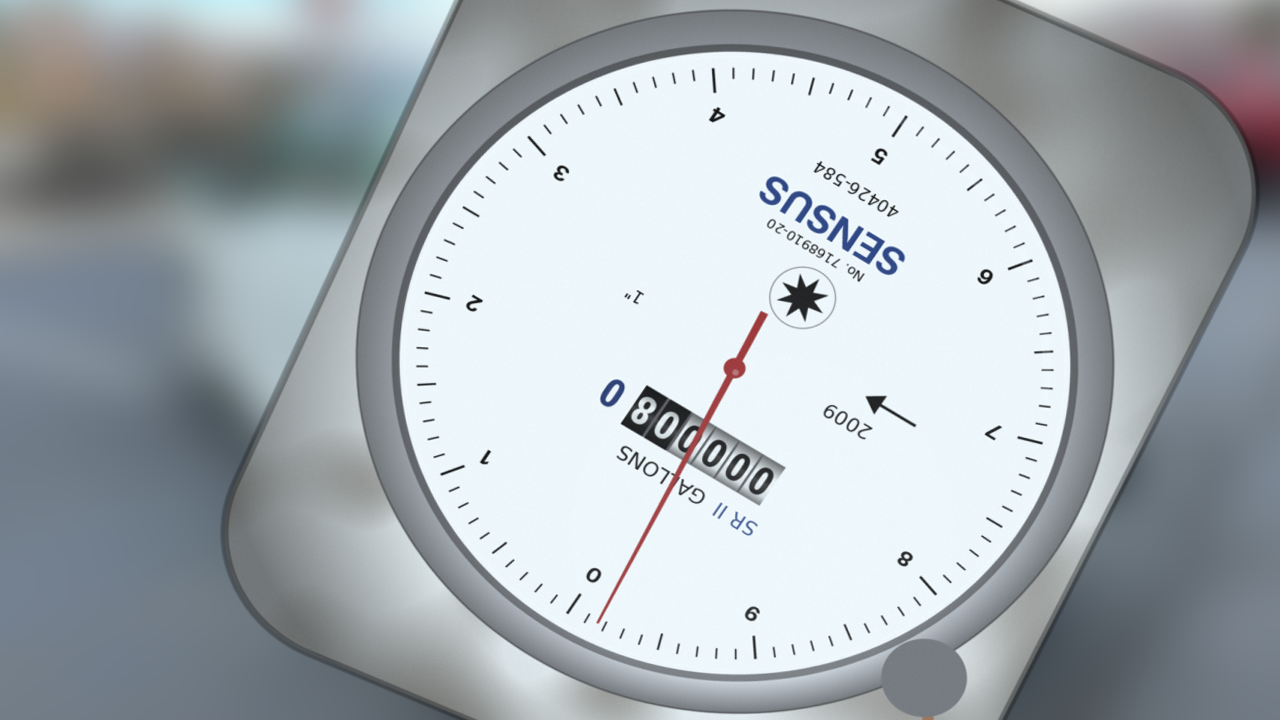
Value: 79.8 gal
